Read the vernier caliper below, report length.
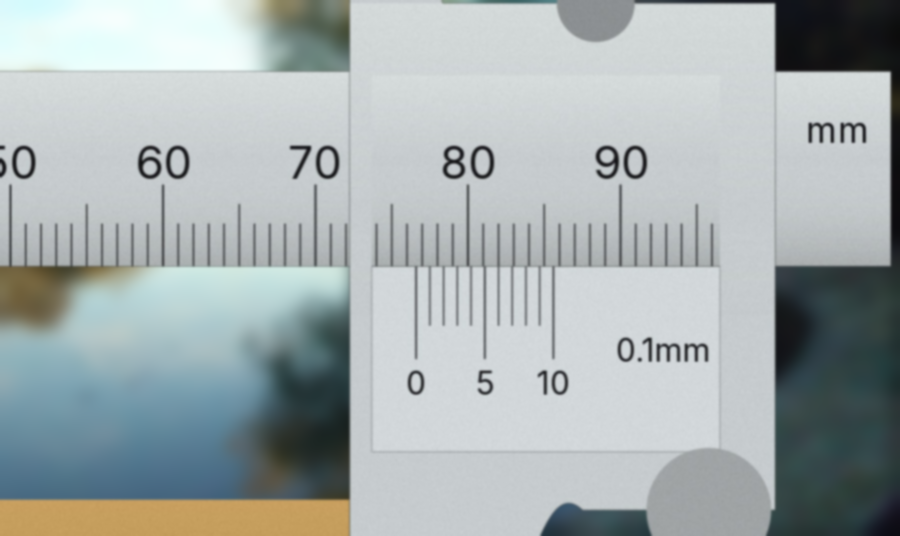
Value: 76.6 mm
